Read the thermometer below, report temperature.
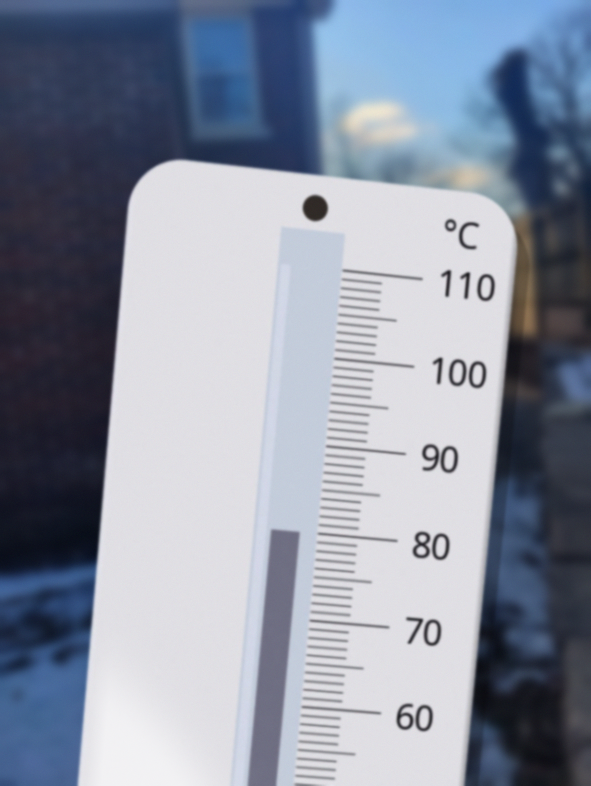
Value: 80 °C
